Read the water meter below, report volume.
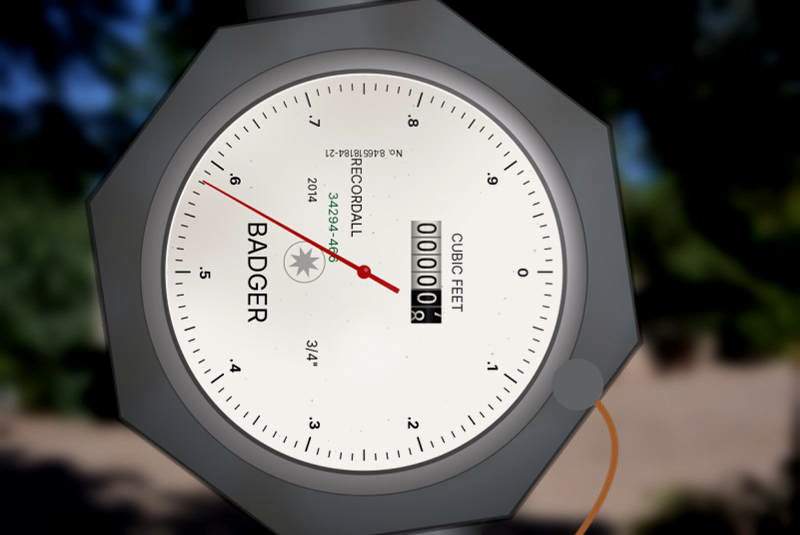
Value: 7.58 ft³
